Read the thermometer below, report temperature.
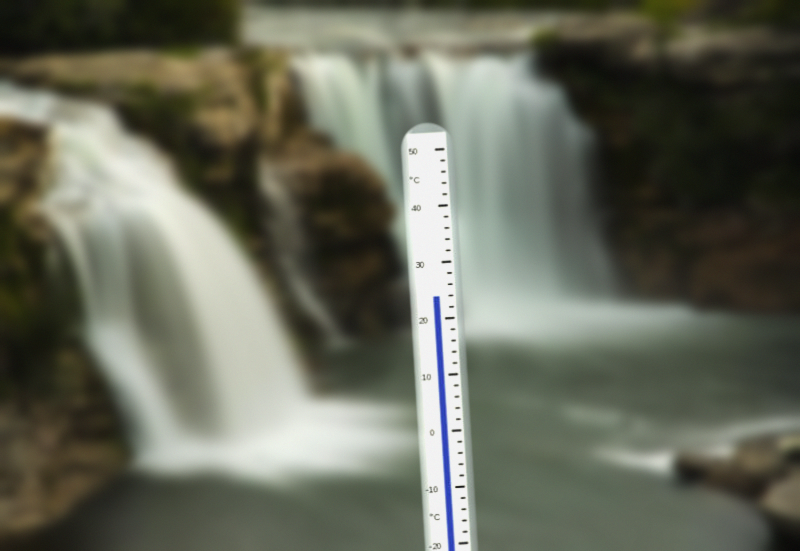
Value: 24 °C
